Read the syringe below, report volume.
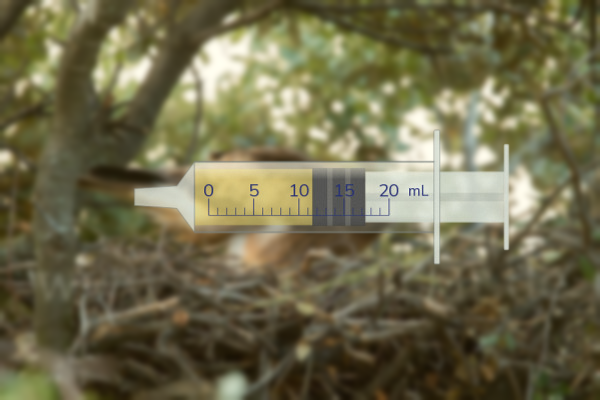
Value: 11.5 mL
